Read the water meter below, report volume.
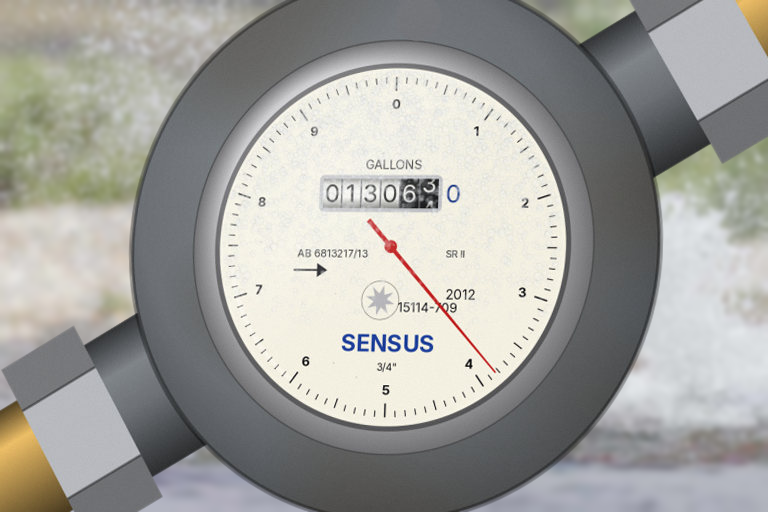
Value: 130633.8 gal
